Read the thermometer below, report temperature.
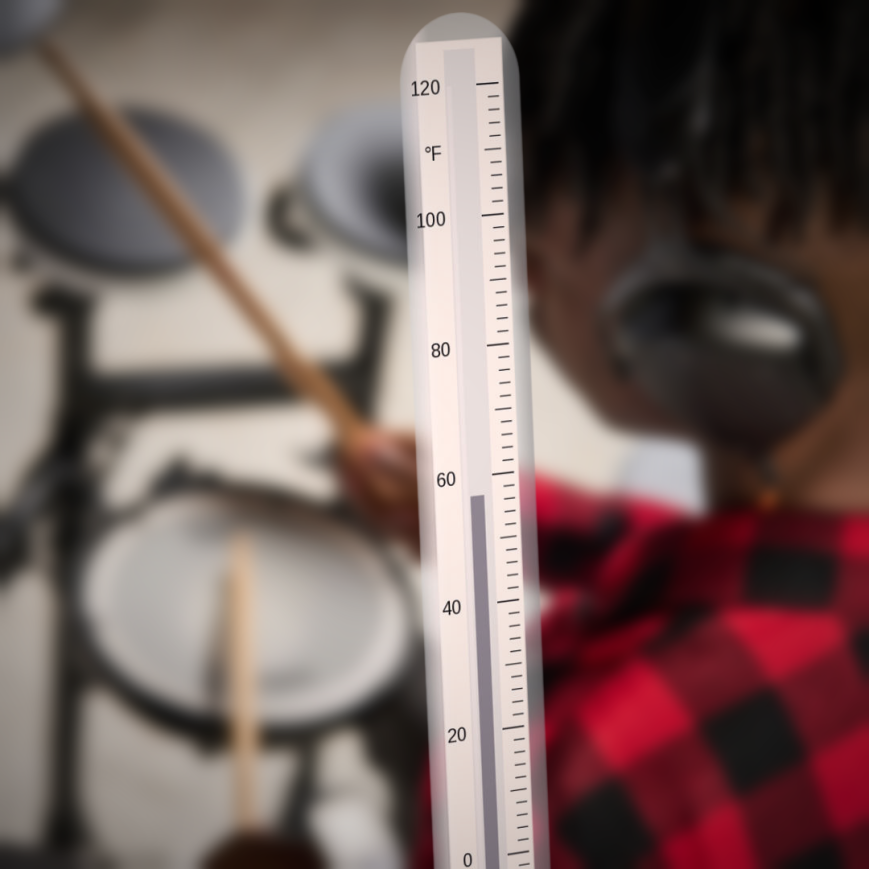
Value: 57 °F
